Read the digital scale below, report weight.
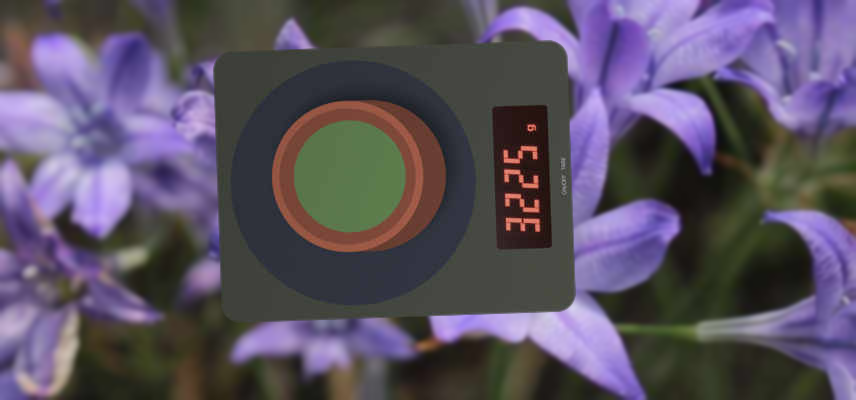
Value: 3225 g
